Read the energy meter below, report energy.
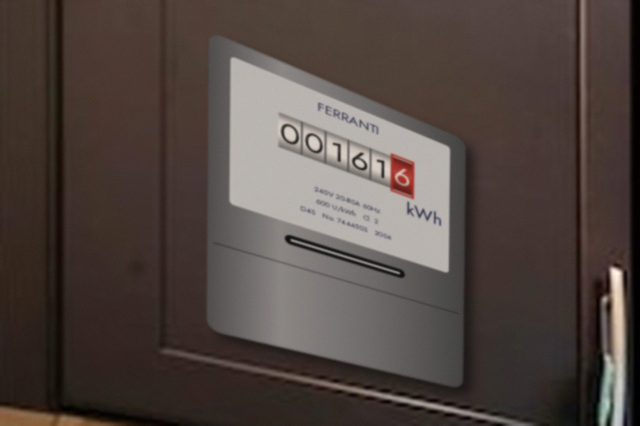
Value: 161.6 kWh
